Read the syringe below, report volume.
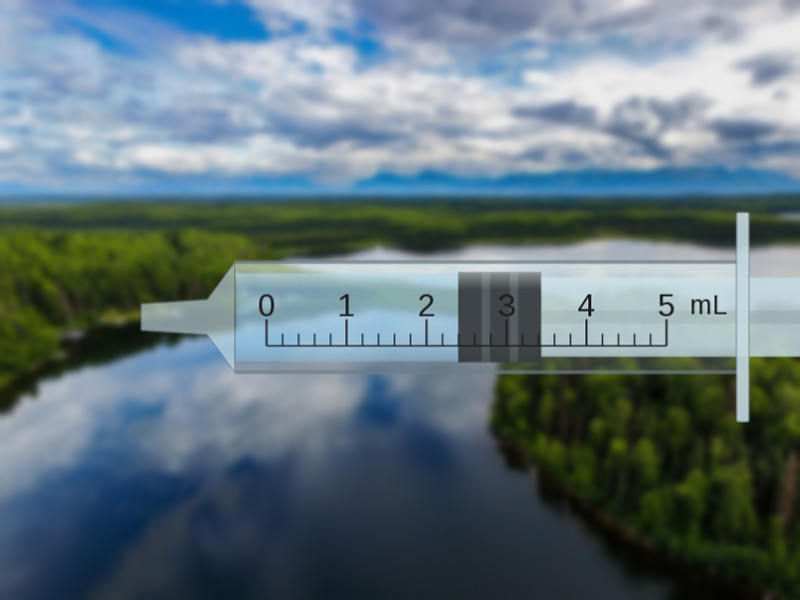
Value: 2.4 mL
